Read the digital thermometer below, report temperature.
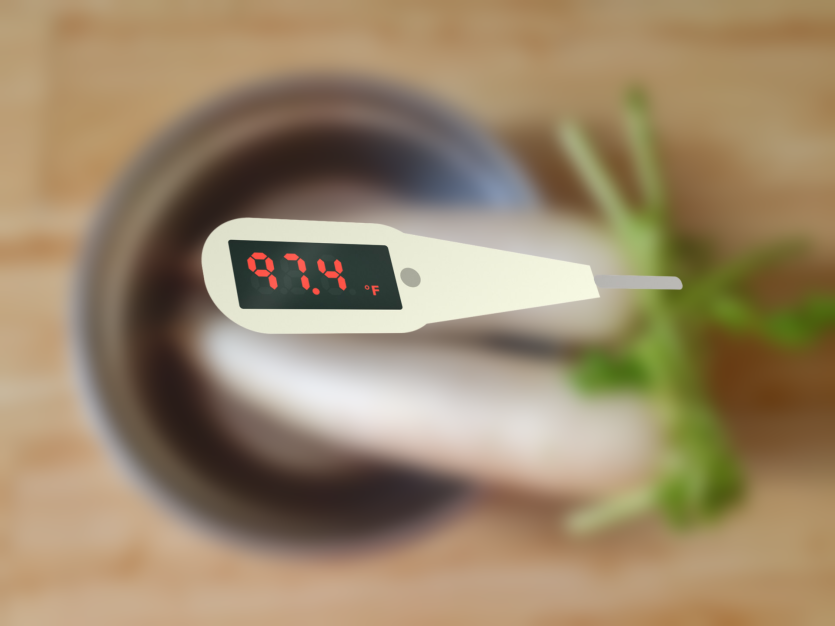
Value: 97.4 °F
